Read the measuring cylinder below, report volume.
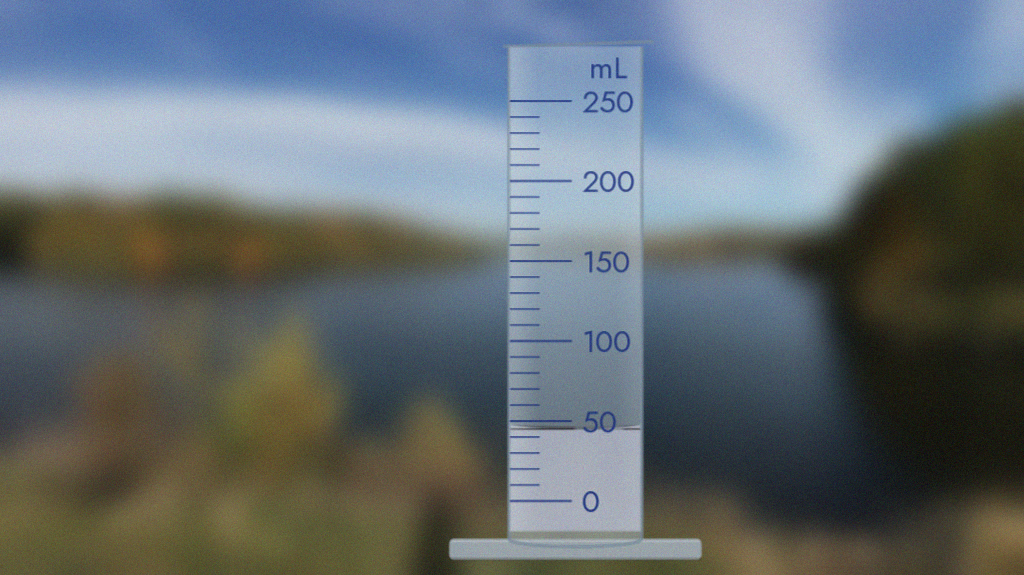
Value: 45 mL
